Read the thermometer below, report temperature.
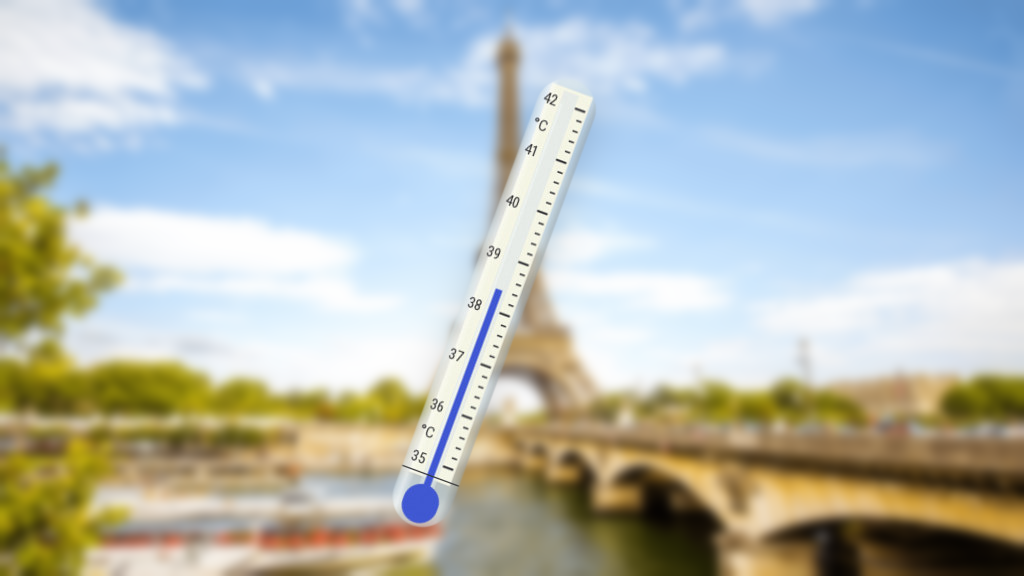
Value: 38.4 °C
